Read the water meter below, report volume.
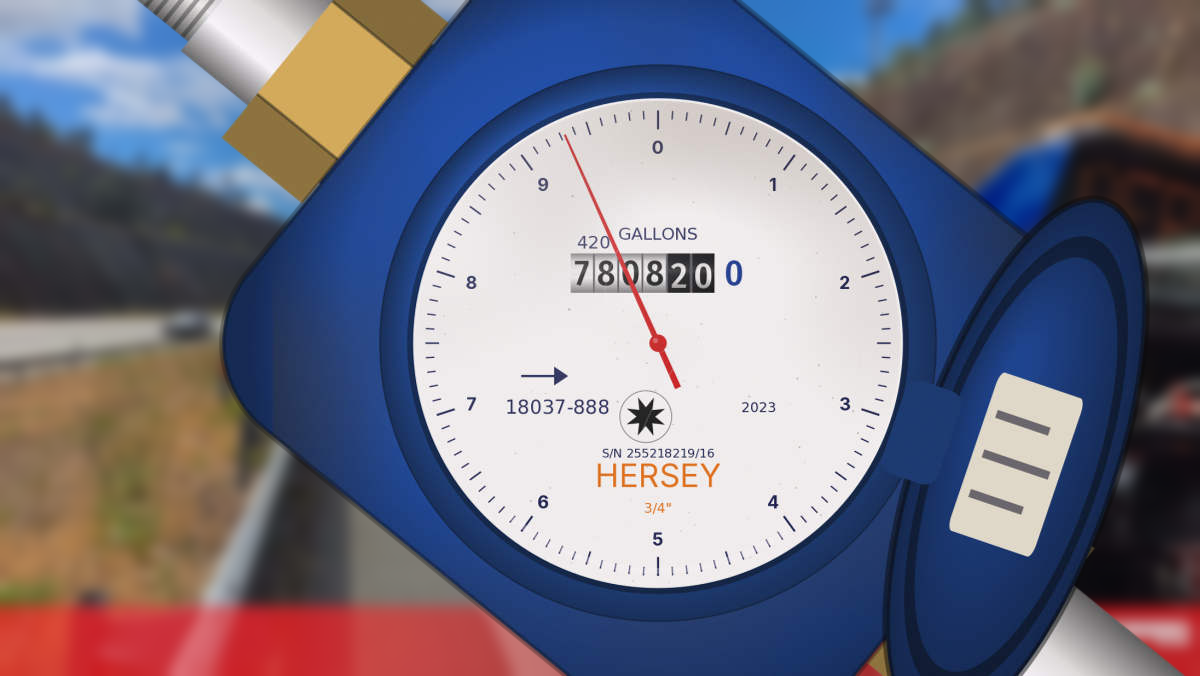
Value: 7808199.3 gal
